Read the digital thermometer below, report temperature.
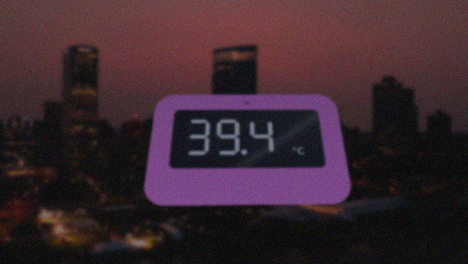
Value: 39.4 °C
